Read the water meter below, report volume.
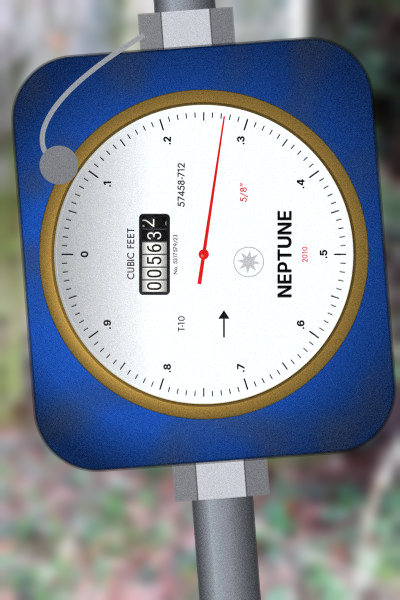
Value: 5632.27 ft³
